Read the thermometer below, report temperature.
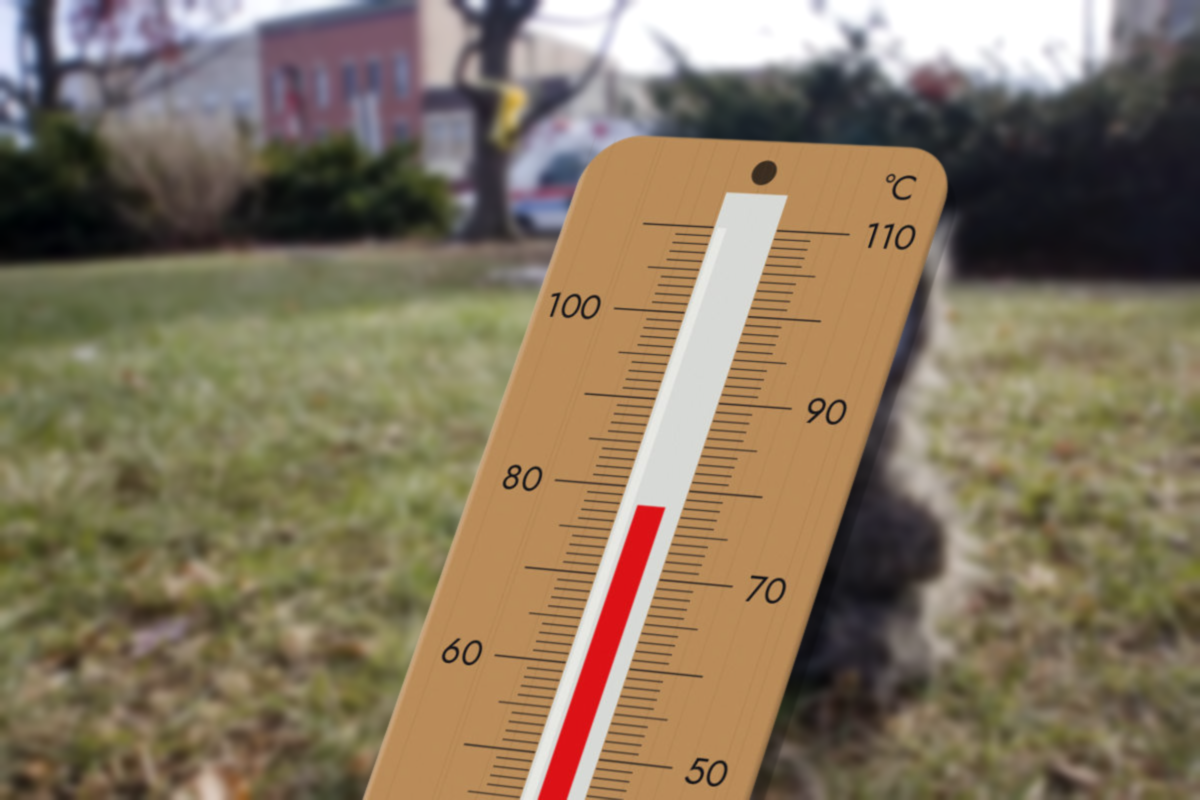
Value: 78 °C
